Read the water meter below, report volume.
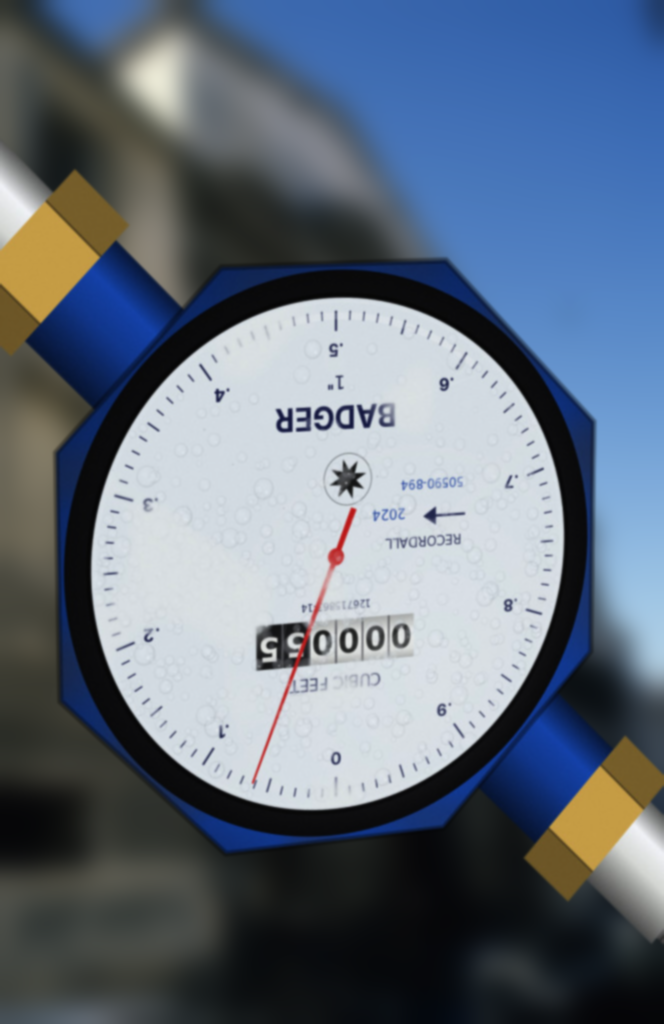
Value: 55.06 ft³
